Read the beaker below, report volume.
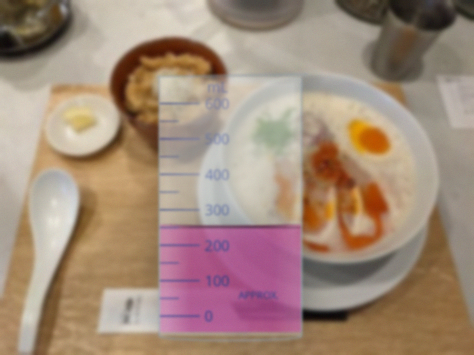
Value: 250 mL
